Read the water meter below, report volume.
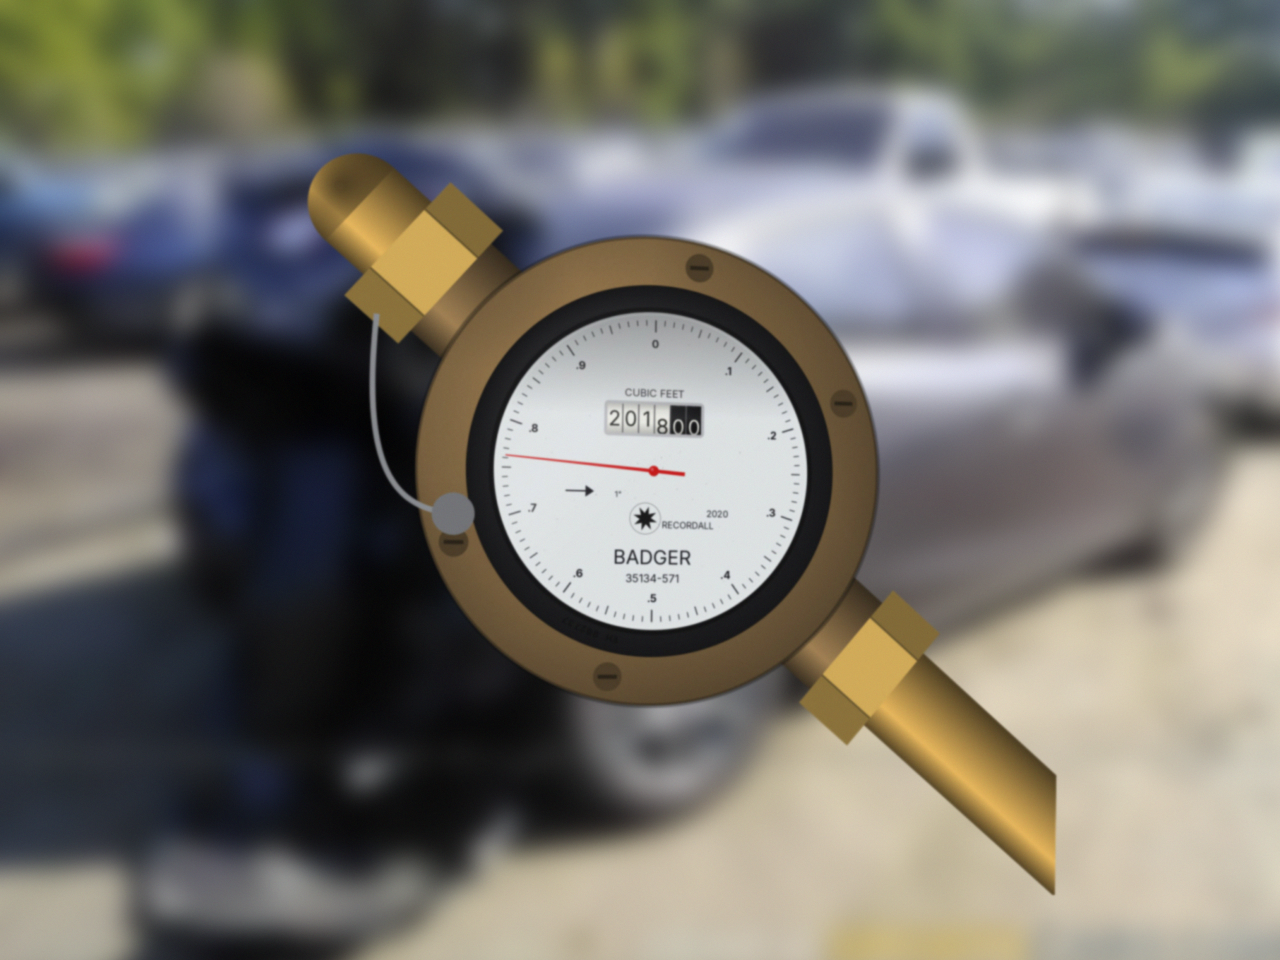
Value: 201799.76 ft³
